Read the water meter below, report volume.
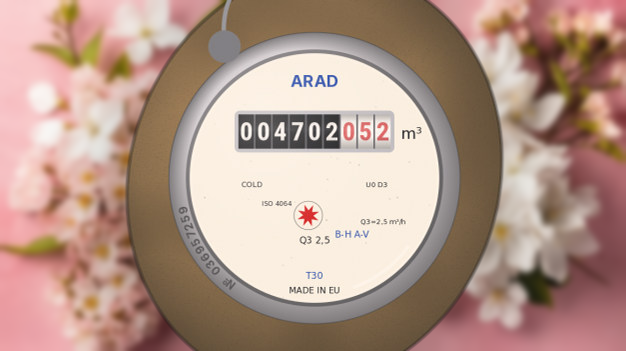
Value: 4702.052 m³
